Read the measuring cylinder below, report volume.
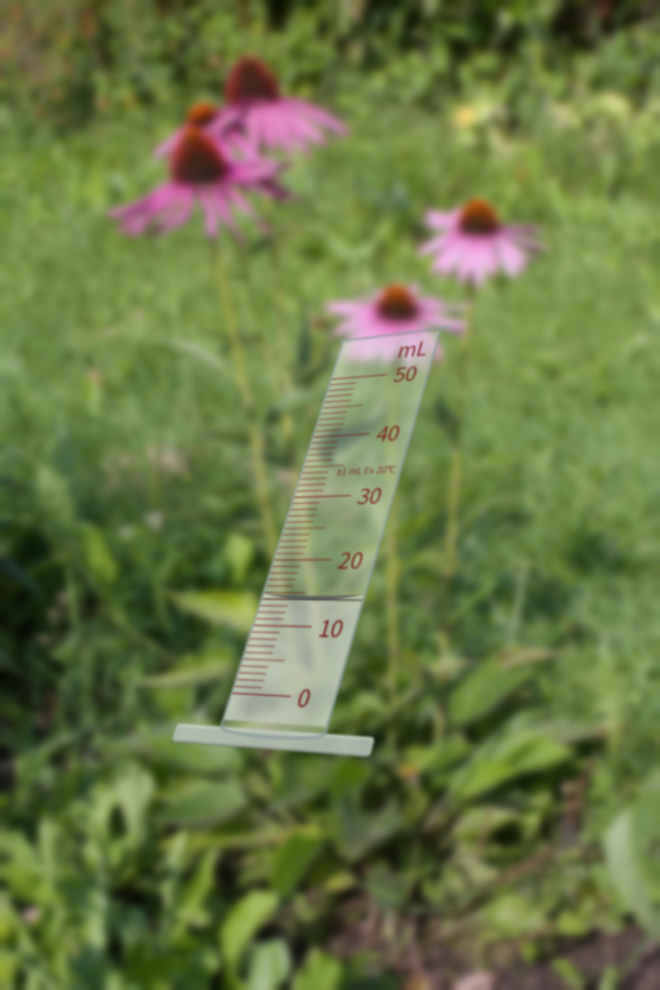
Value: 14 mL
